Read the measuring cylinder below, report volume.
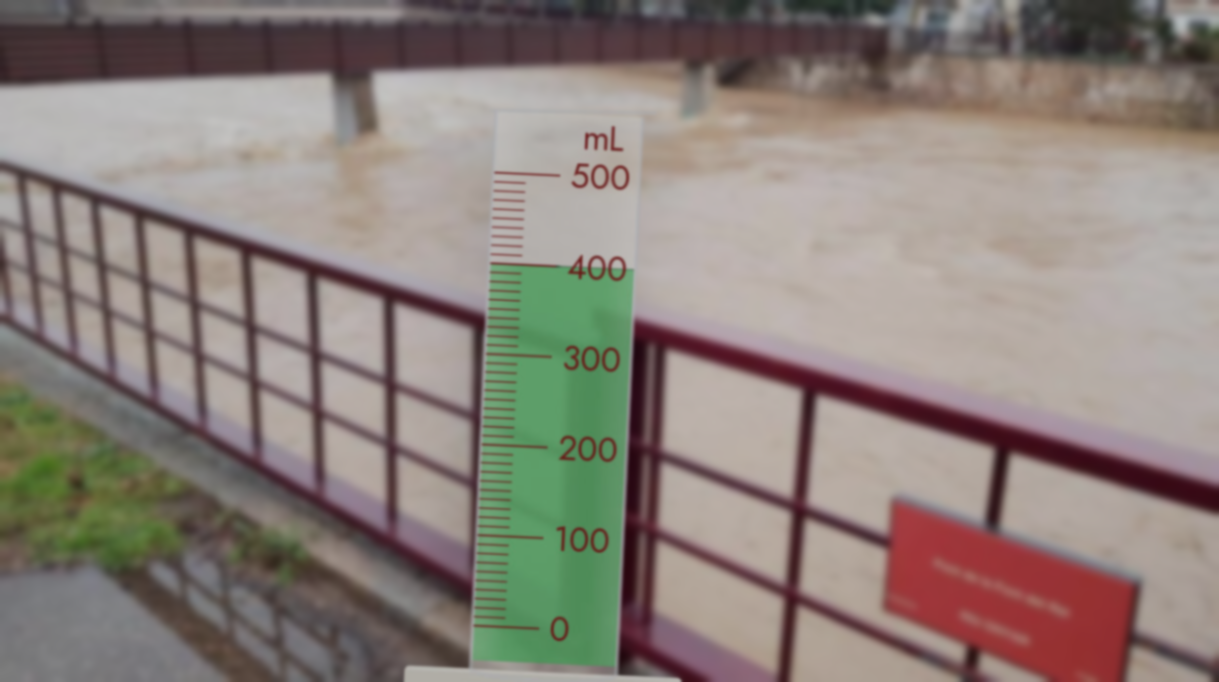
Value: 400 mL
